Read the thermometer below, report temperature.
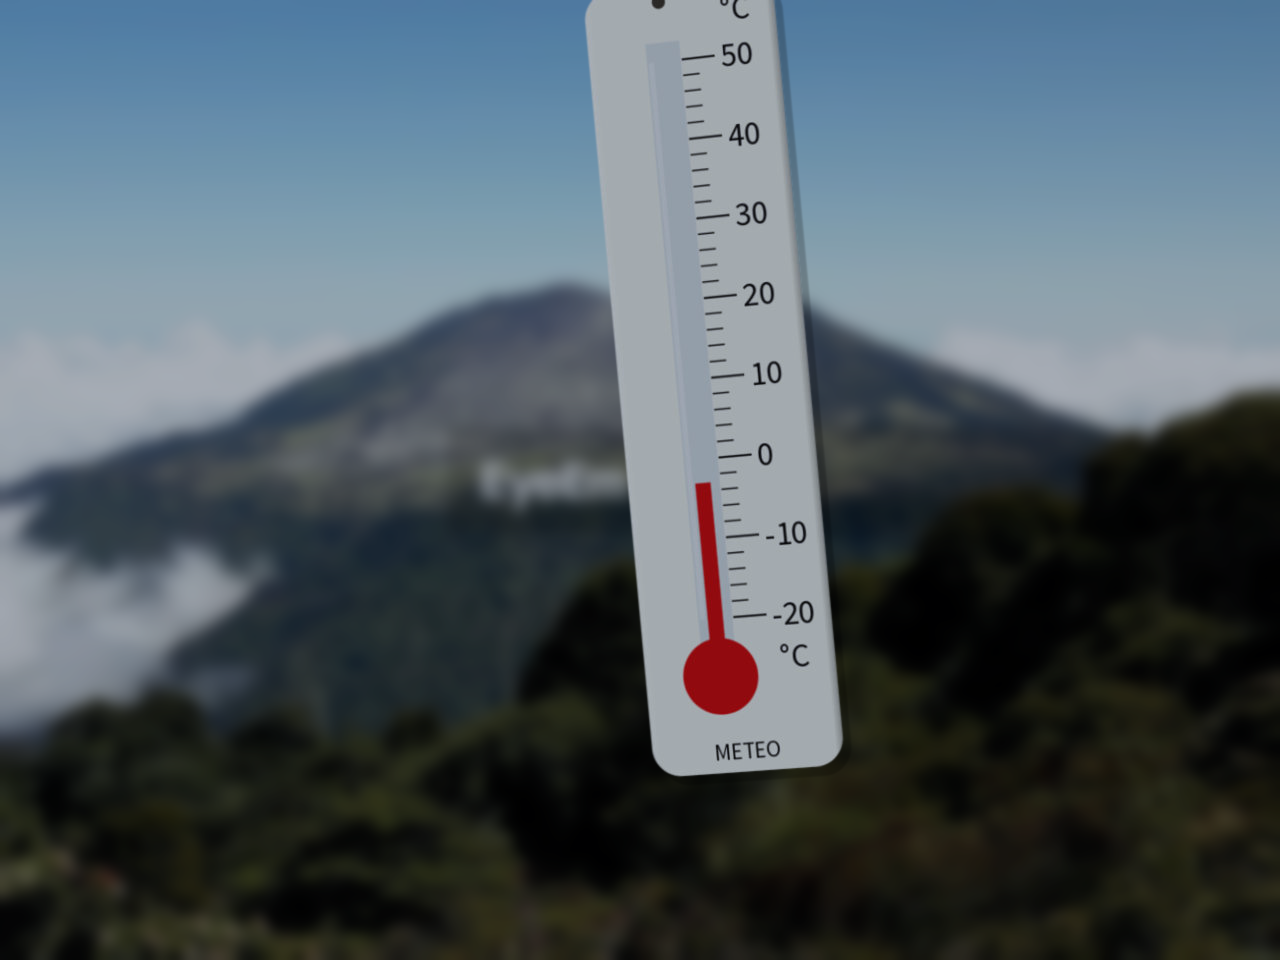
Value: -3 °C
